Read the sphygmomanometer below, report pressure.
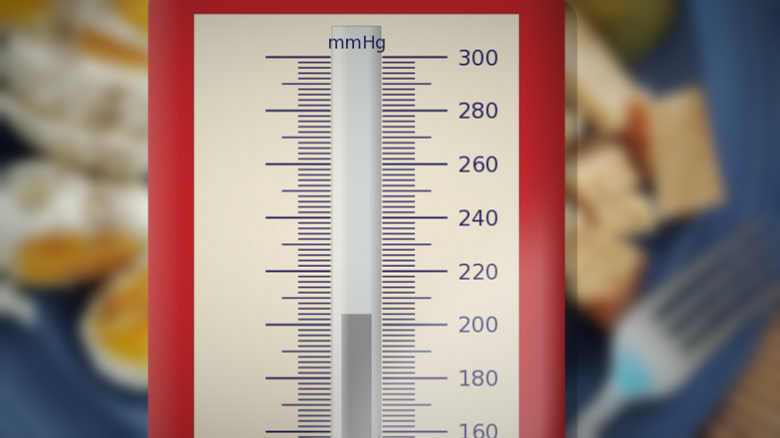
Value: 204 mmHg
